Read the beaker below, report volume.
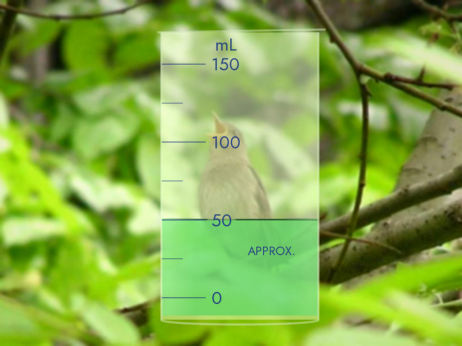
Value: 50 mL
